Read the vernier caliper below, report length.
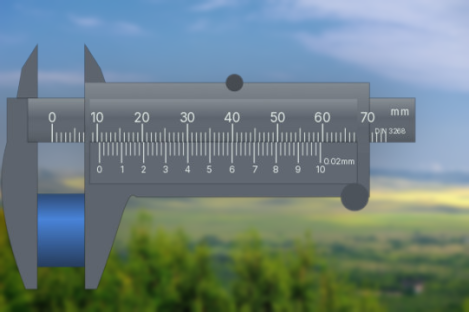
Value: 10.5 mm
